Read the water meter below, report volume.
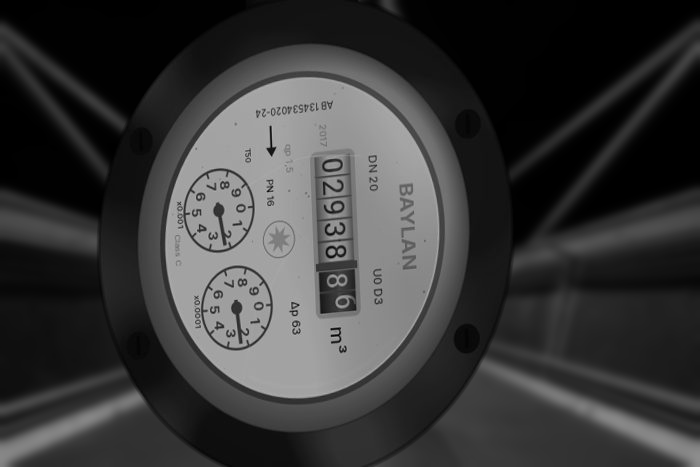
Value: 2938.8622 m³
